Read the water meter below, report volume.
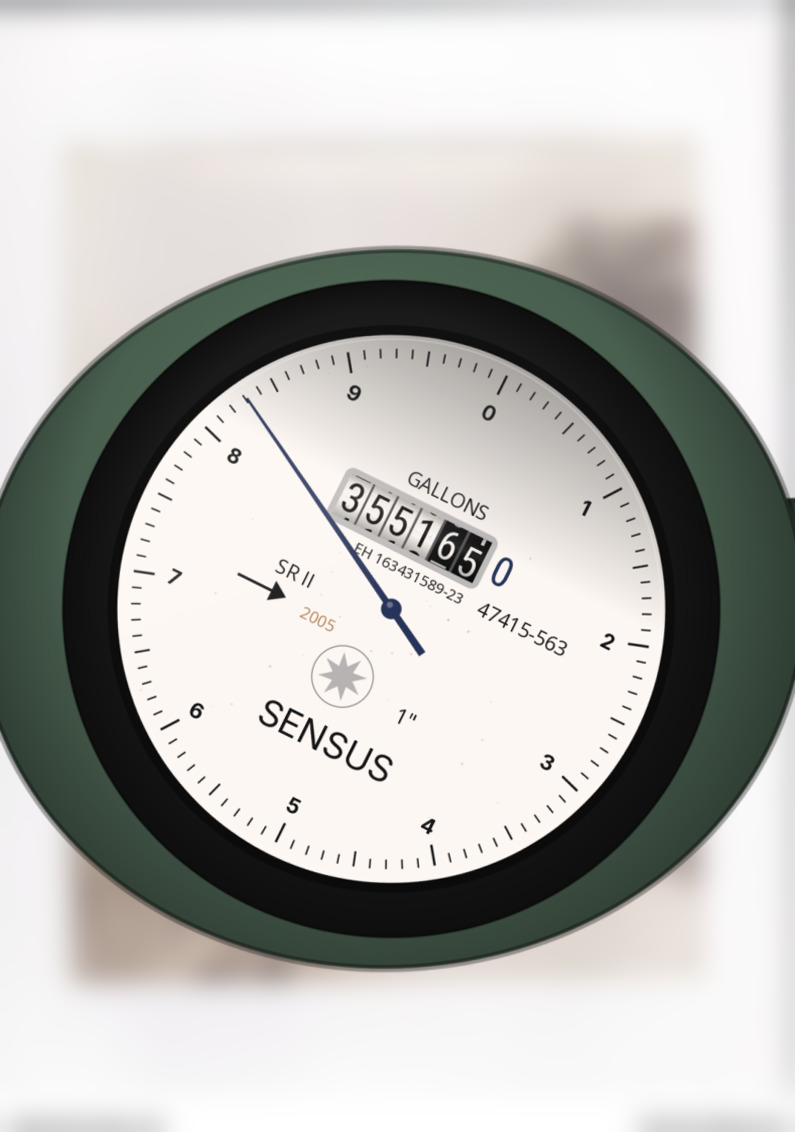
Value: 3551648.3 gal
